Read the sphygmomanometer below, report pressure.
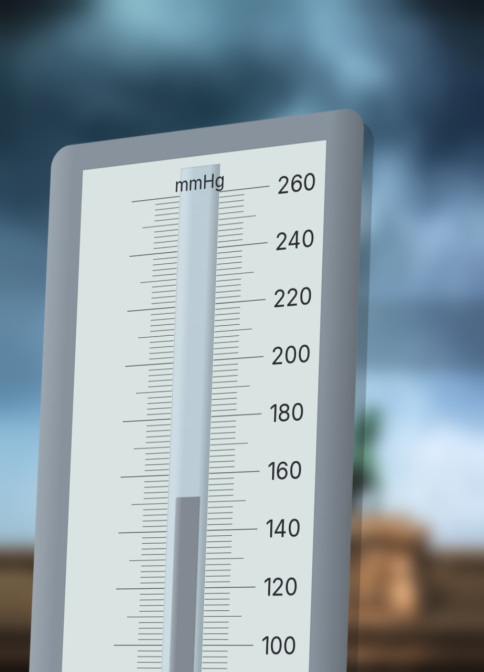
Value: 152 mmHg
